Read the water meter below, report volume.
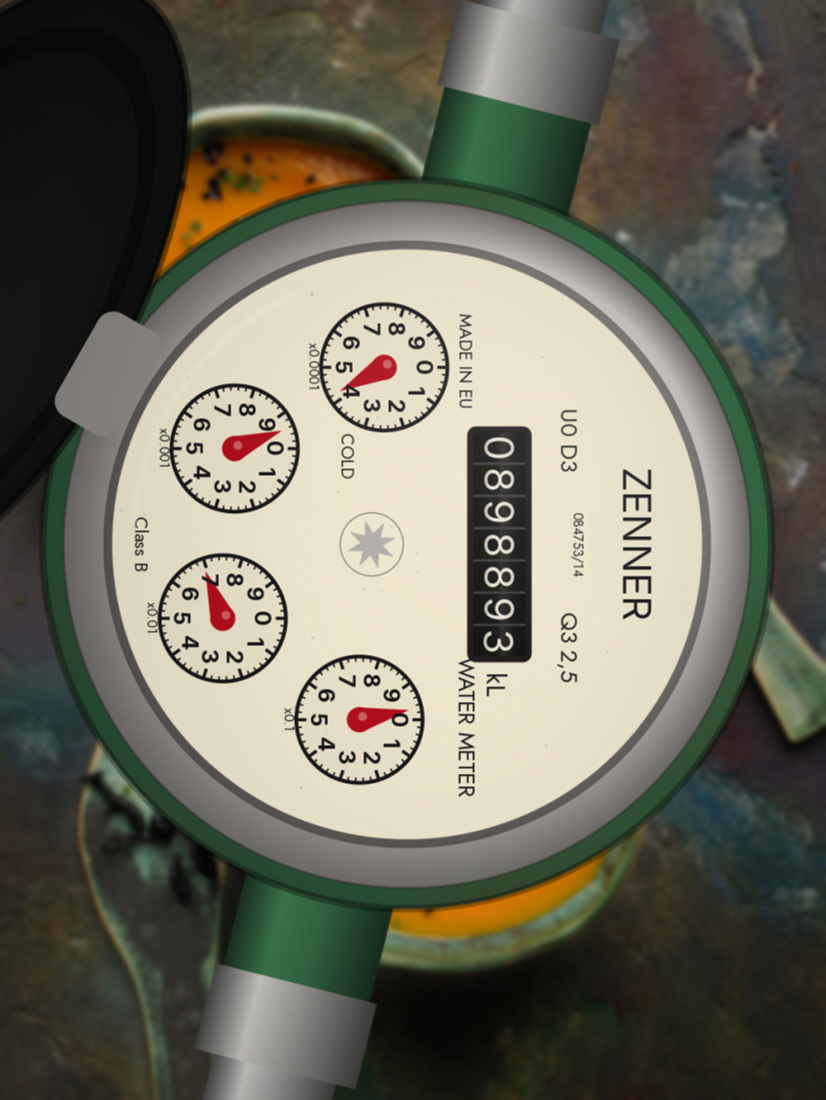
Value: 898892.9694 kL
